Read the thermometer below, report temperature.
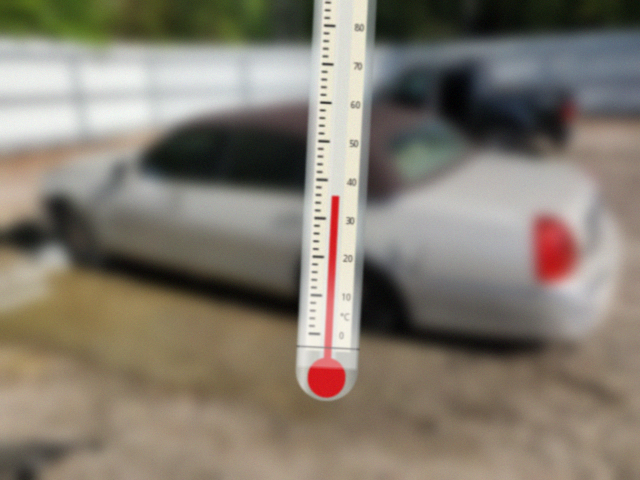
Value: 36 °C
